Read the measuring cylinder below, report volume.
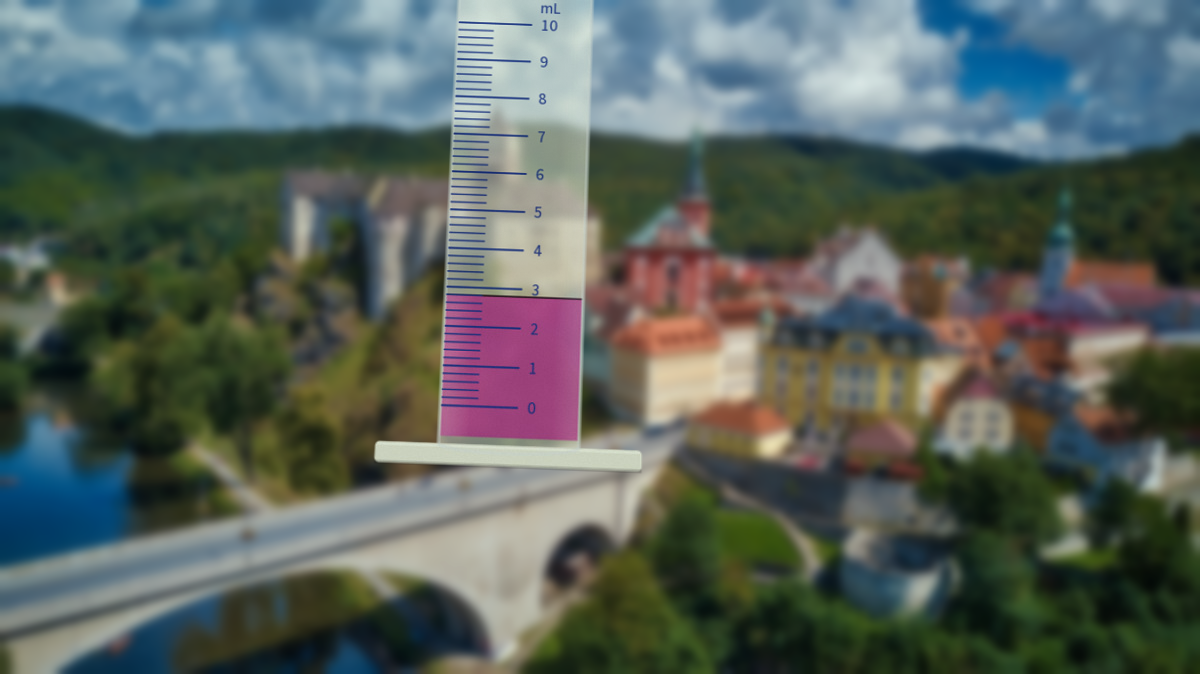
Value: 2.8 mL
